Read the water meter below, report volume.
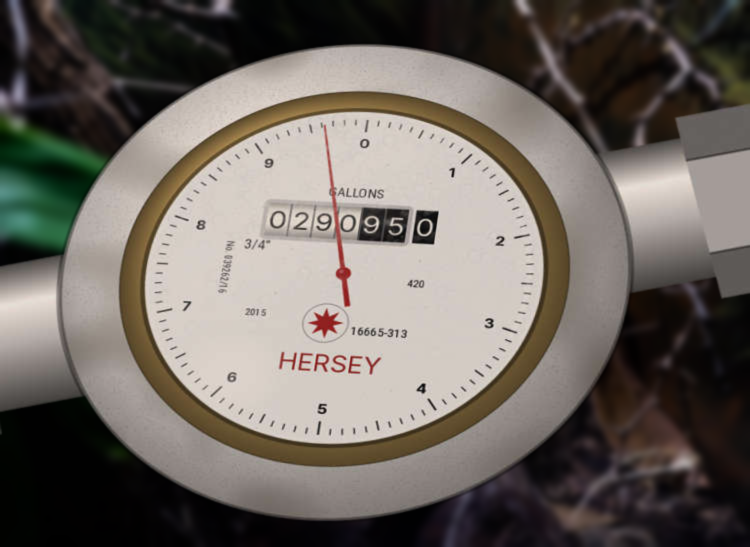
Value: 290949.6 gal
